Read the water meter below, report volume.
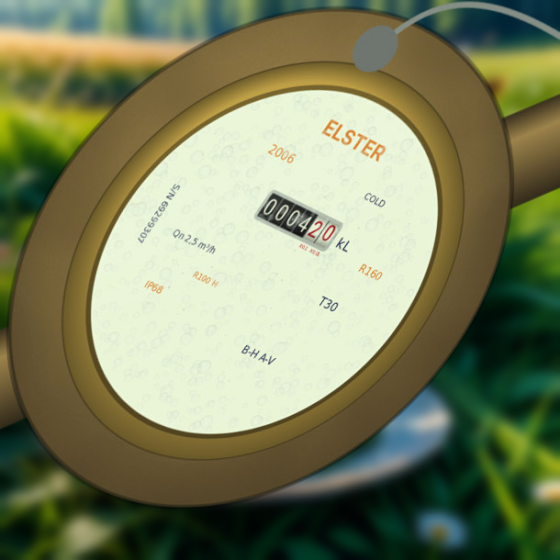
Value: 4.20 kL
